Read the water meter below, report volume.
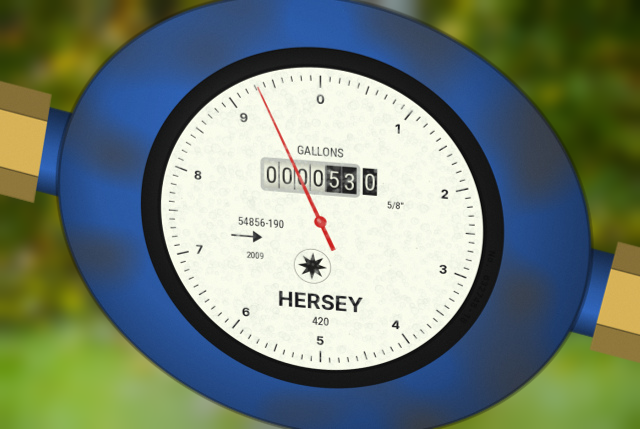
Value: 529.3 gal
